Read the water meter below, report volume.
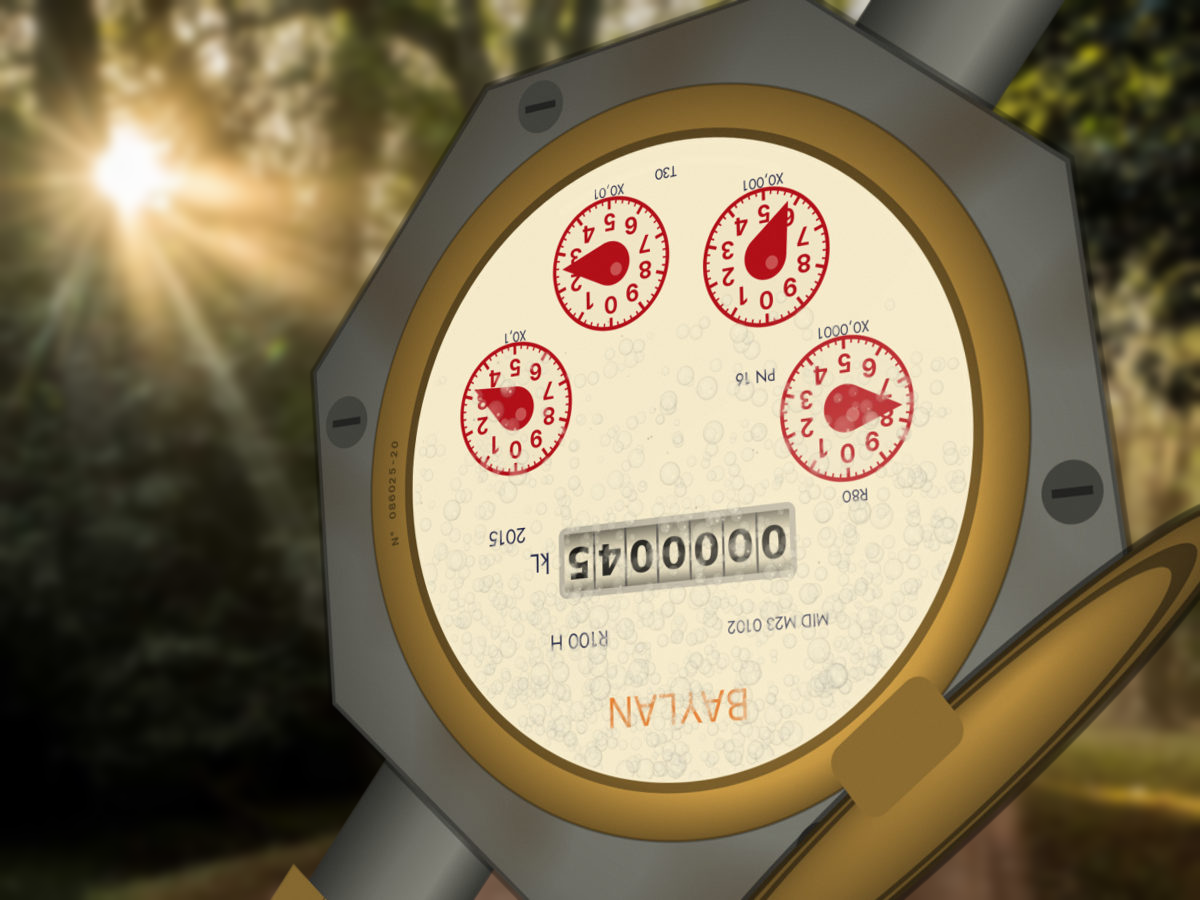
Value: 45.3257 kL
